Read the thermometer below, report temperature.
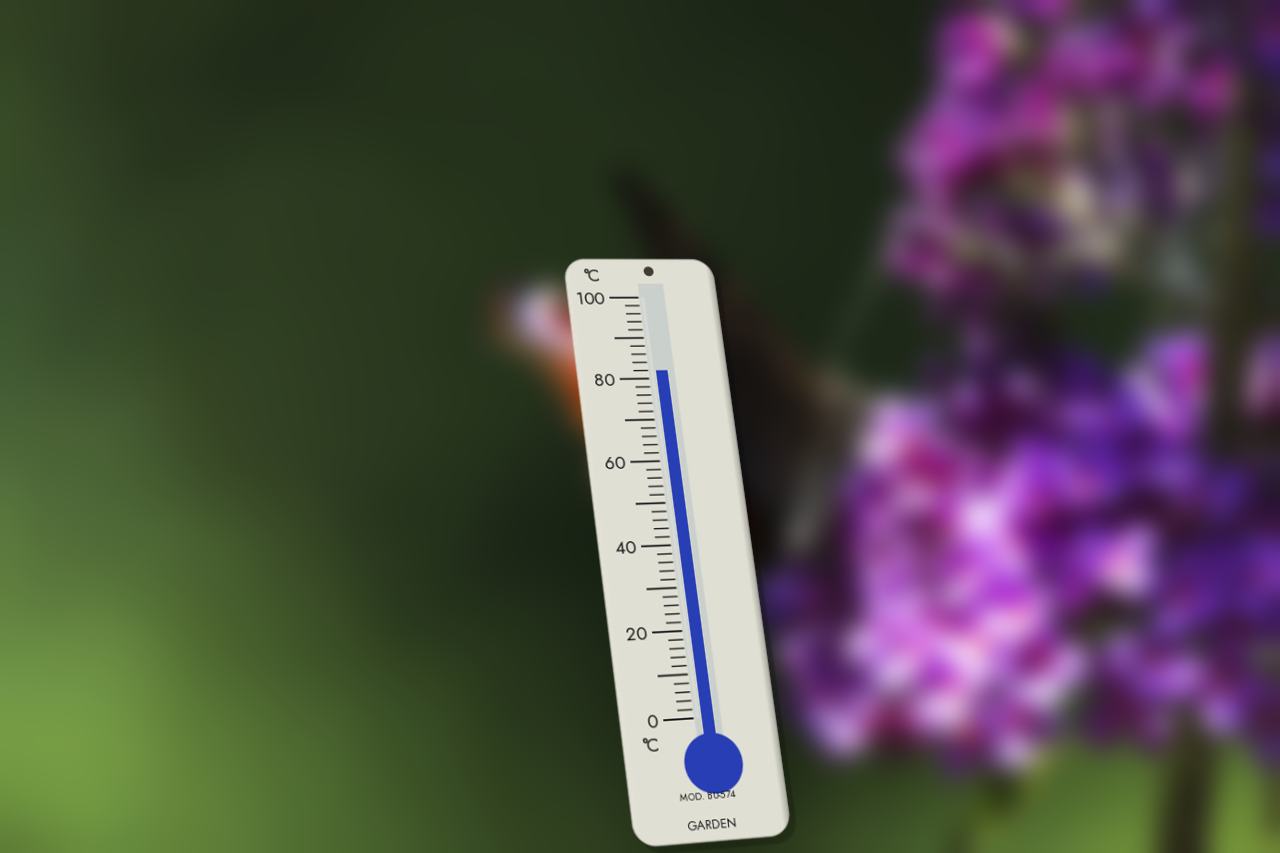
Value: 82 °C
